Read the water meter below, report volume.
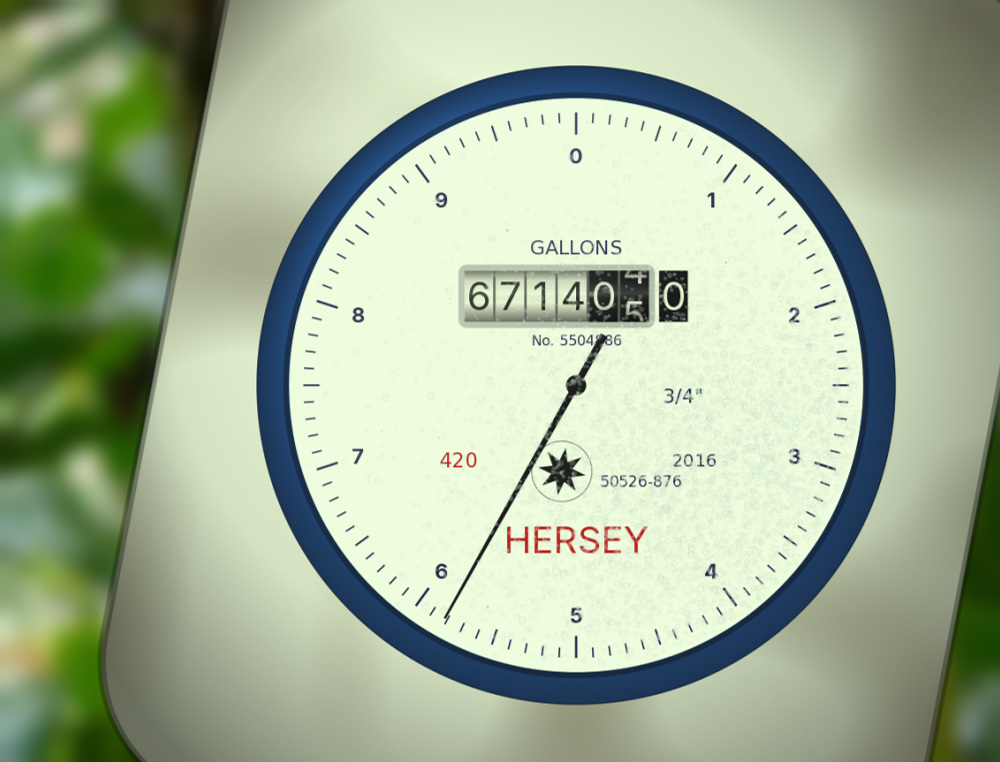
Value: 6714045.8 gal
